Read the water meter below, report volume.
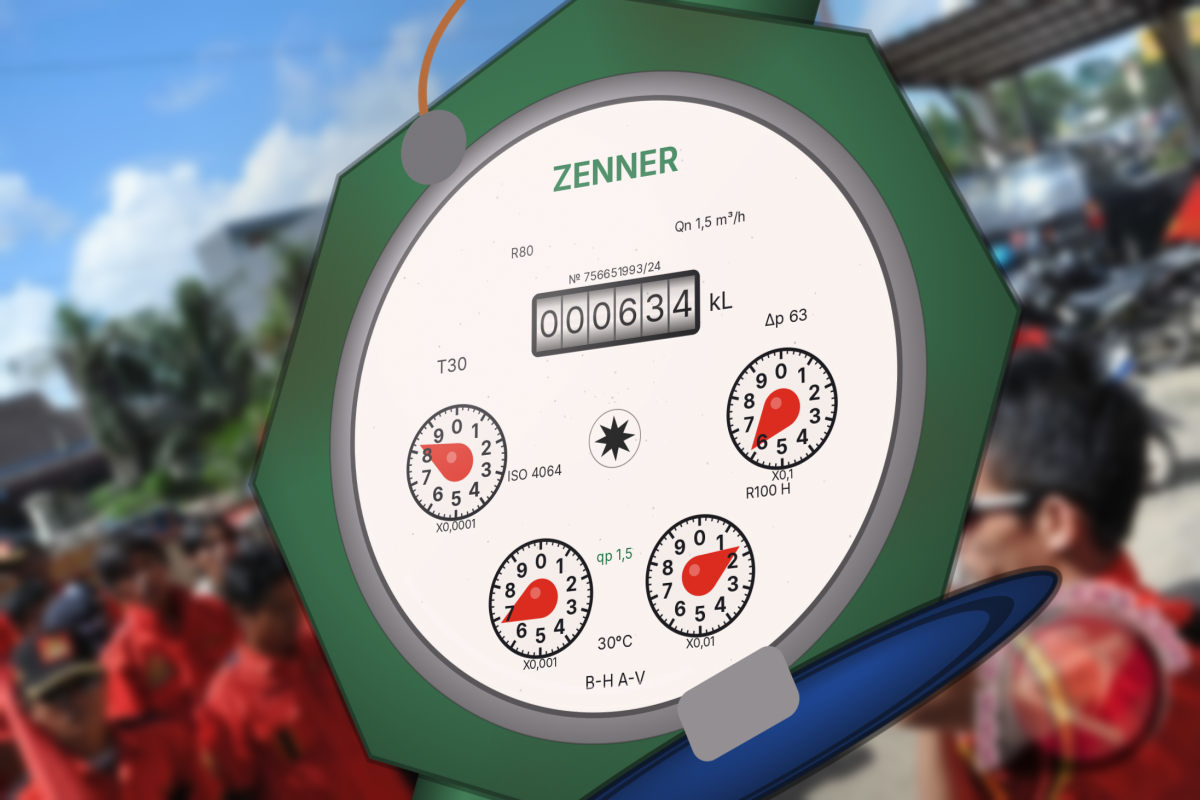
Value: 634.6168 kL
